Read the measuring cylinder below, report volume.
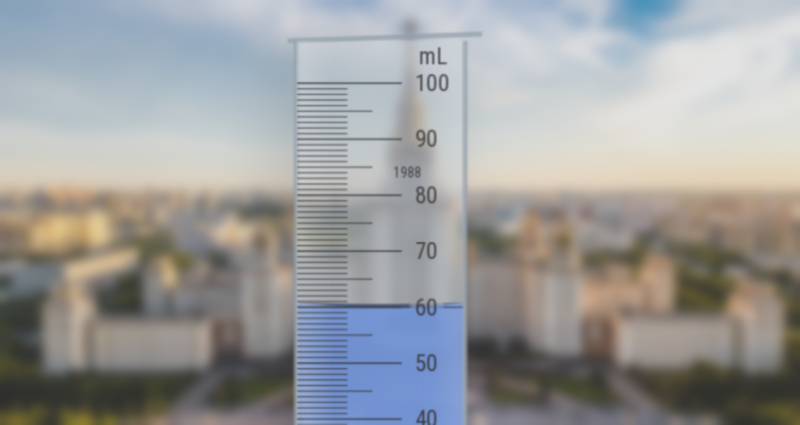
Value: 60 mL
